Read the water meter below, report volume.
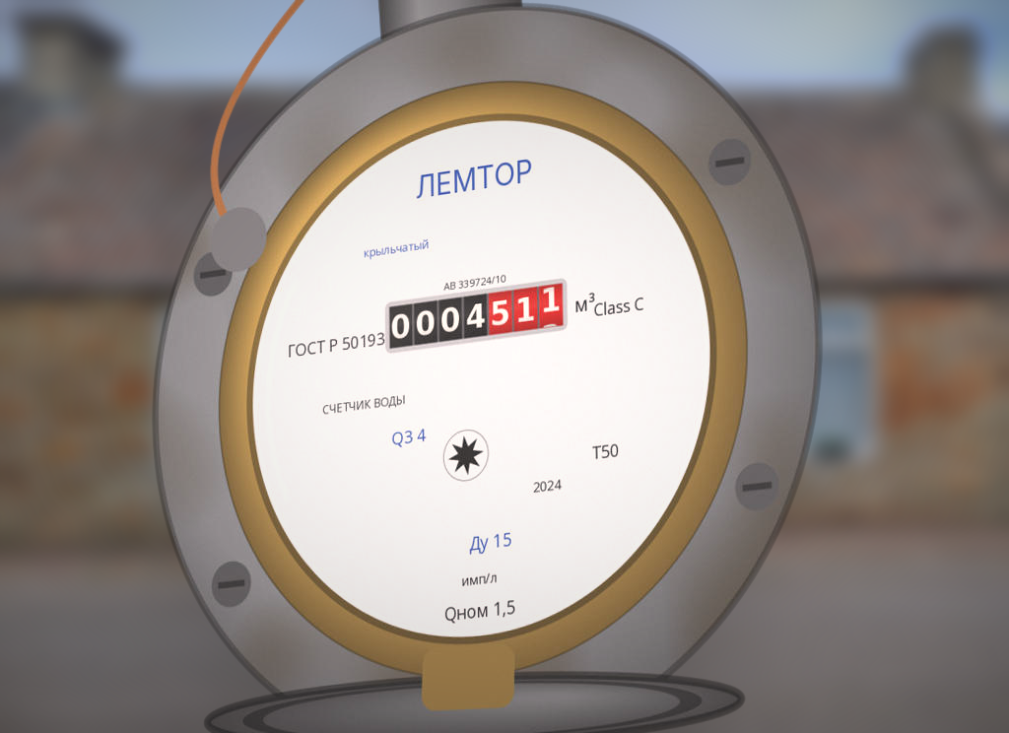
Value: 4.511 m³
